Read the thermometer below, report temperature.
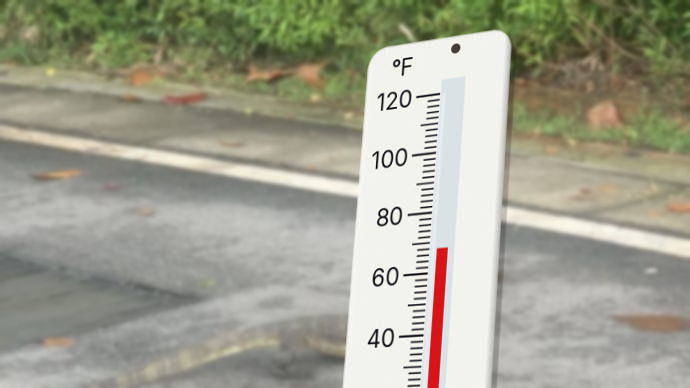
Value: 68 °F
